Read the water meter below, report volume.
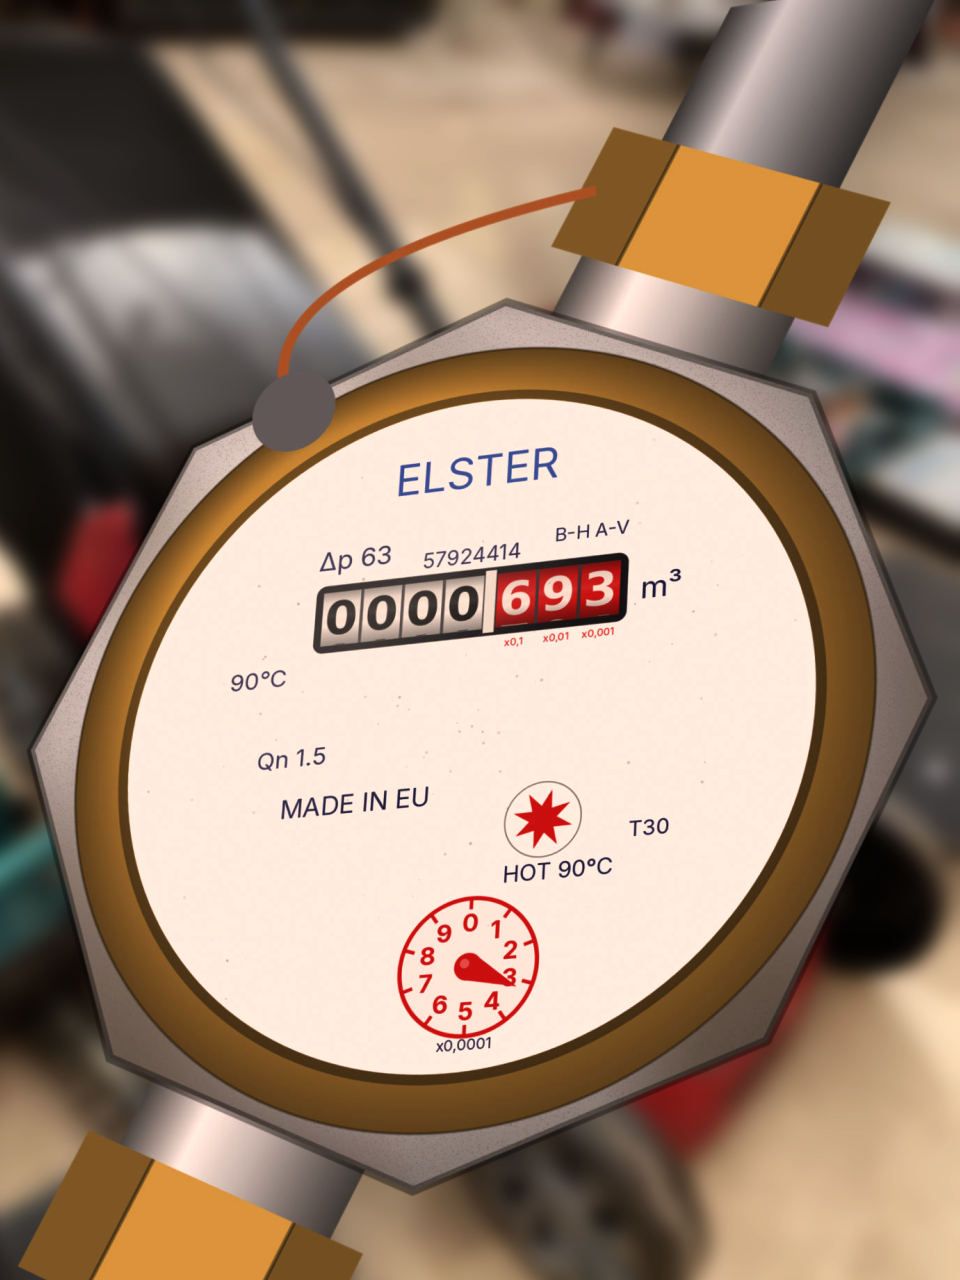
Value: 0.6933 m³
